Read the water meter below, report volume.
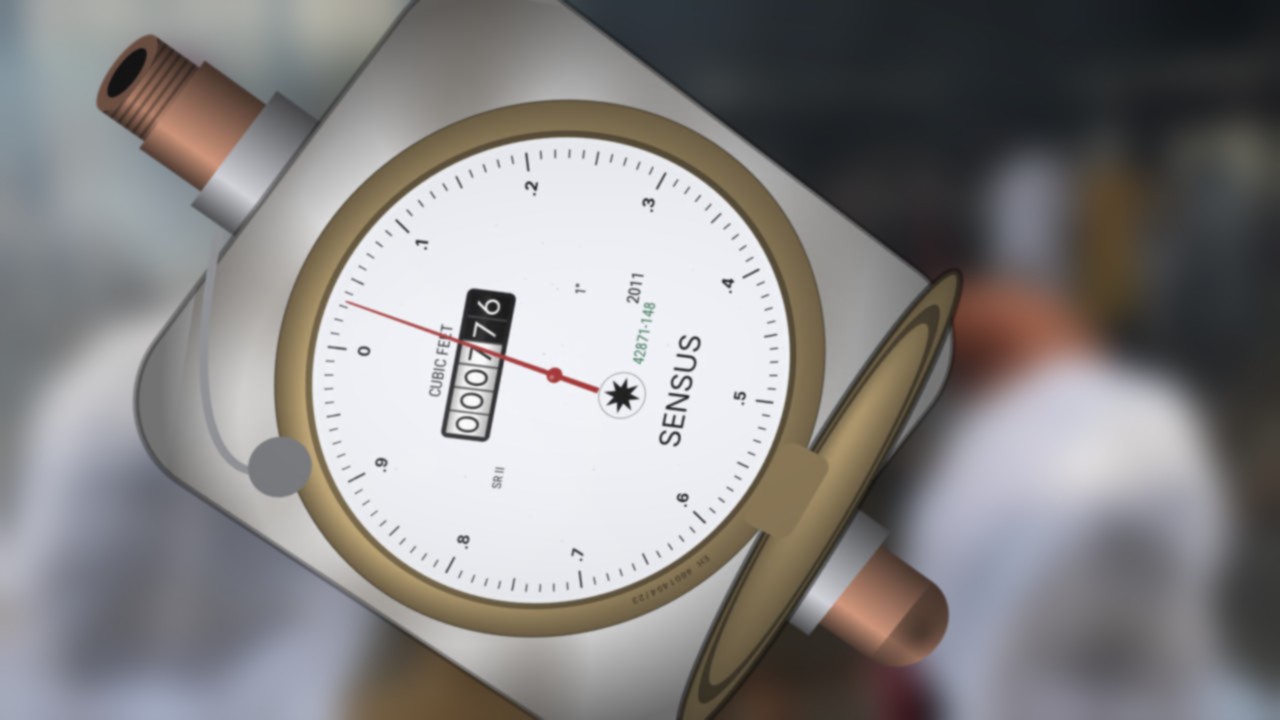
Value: 776.03 ft³
